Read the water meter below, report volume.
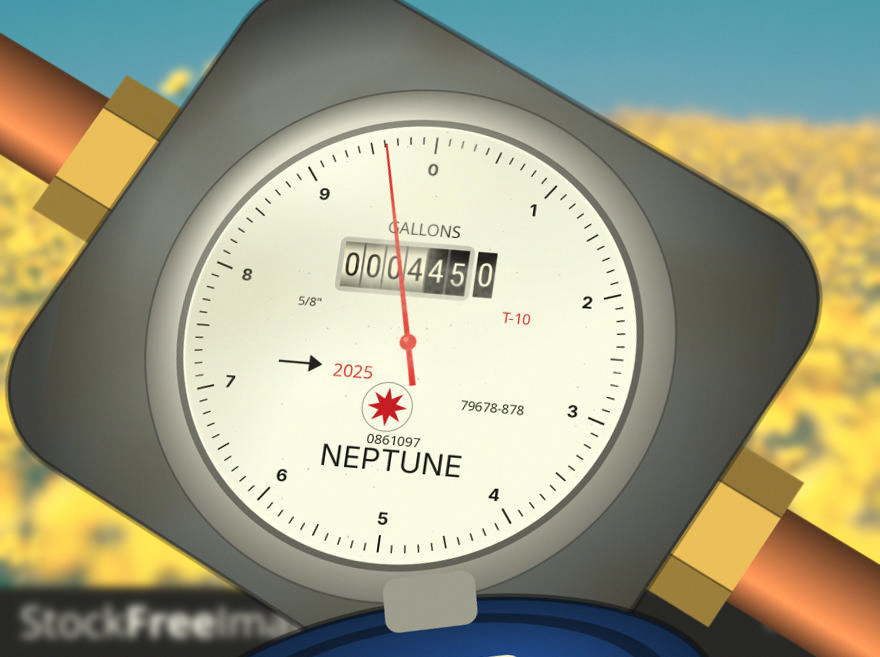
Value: 4449.6 gal
